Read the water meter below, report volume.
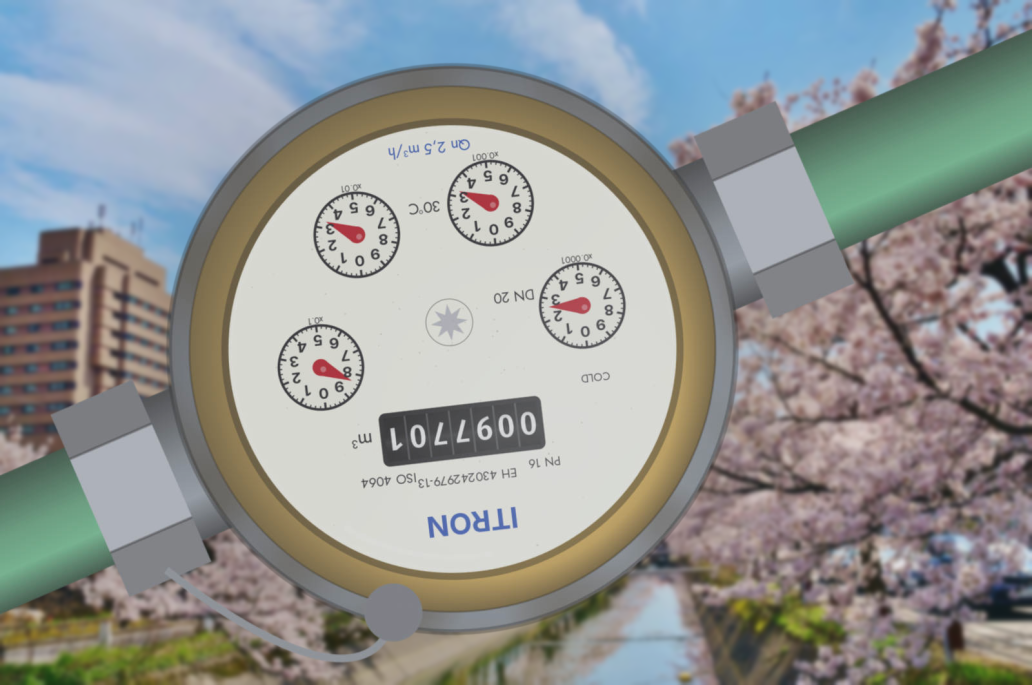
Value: 97701.8332 m³
